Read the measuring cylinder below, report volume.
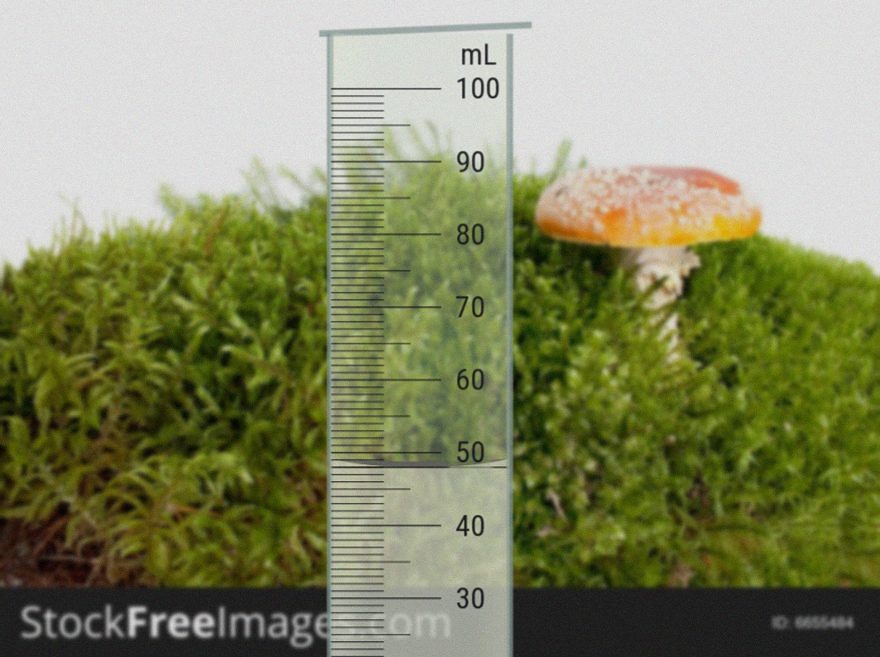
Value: 48 mL
